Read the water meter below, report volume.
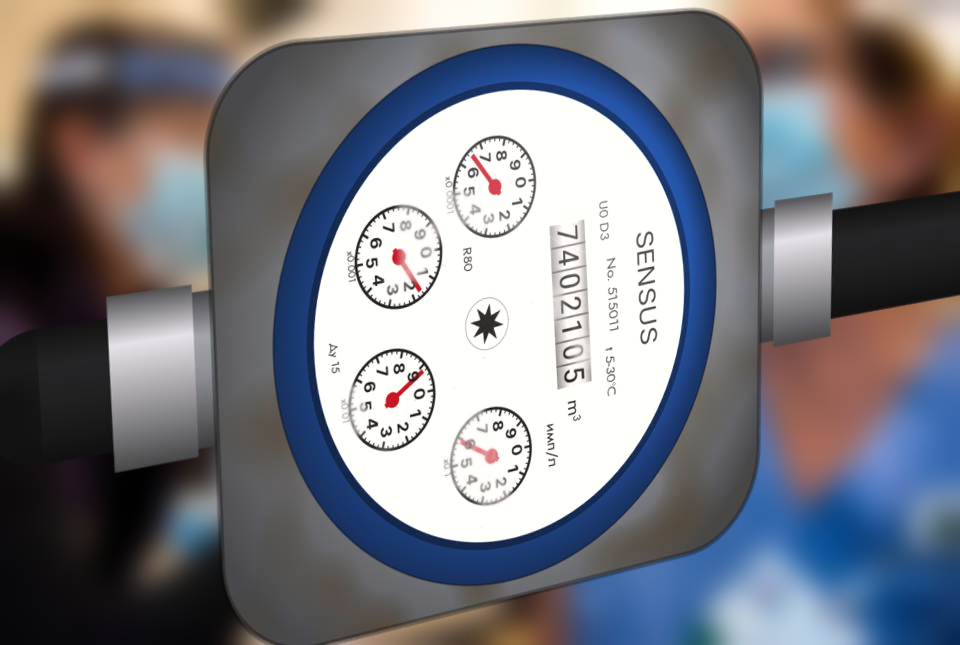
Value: 7402105.5916 m³
